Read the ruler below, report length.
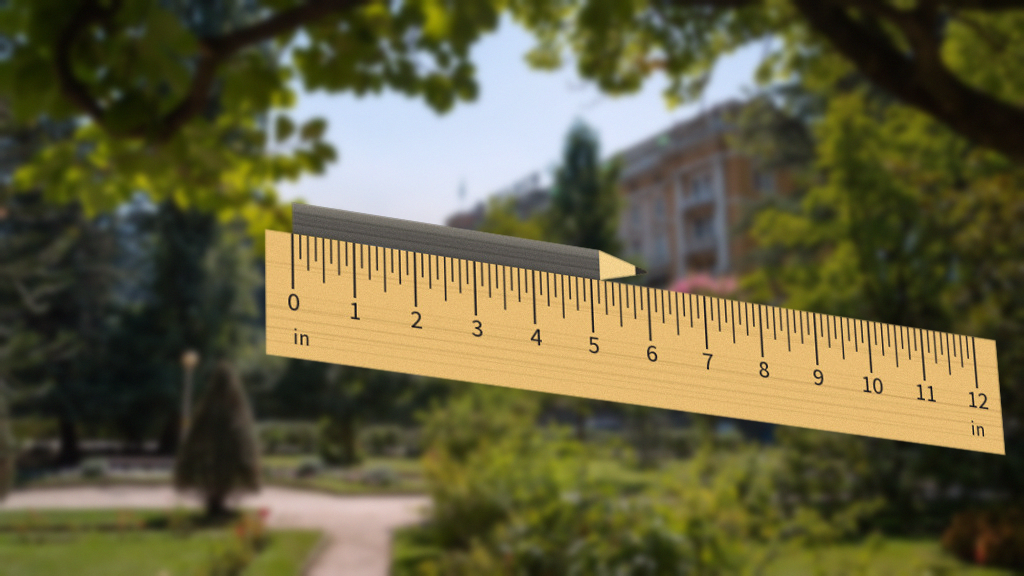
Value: 6 in
